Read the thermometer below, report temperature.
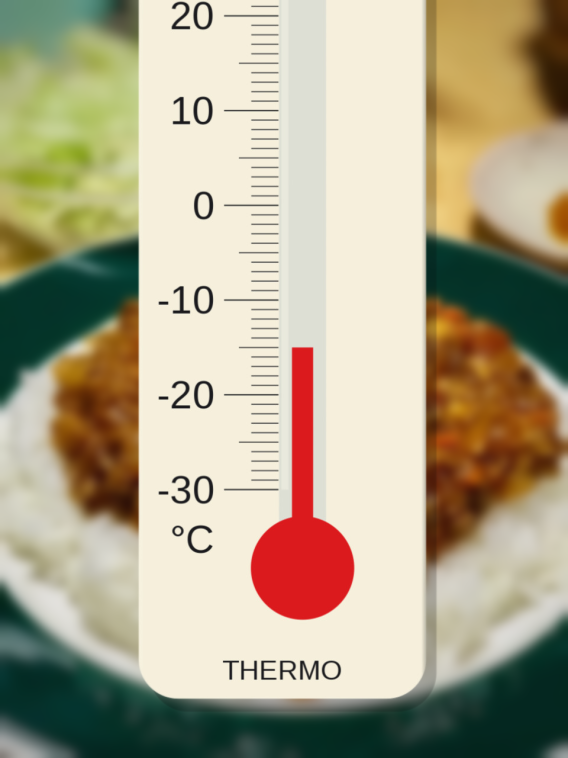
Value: -15 °C
